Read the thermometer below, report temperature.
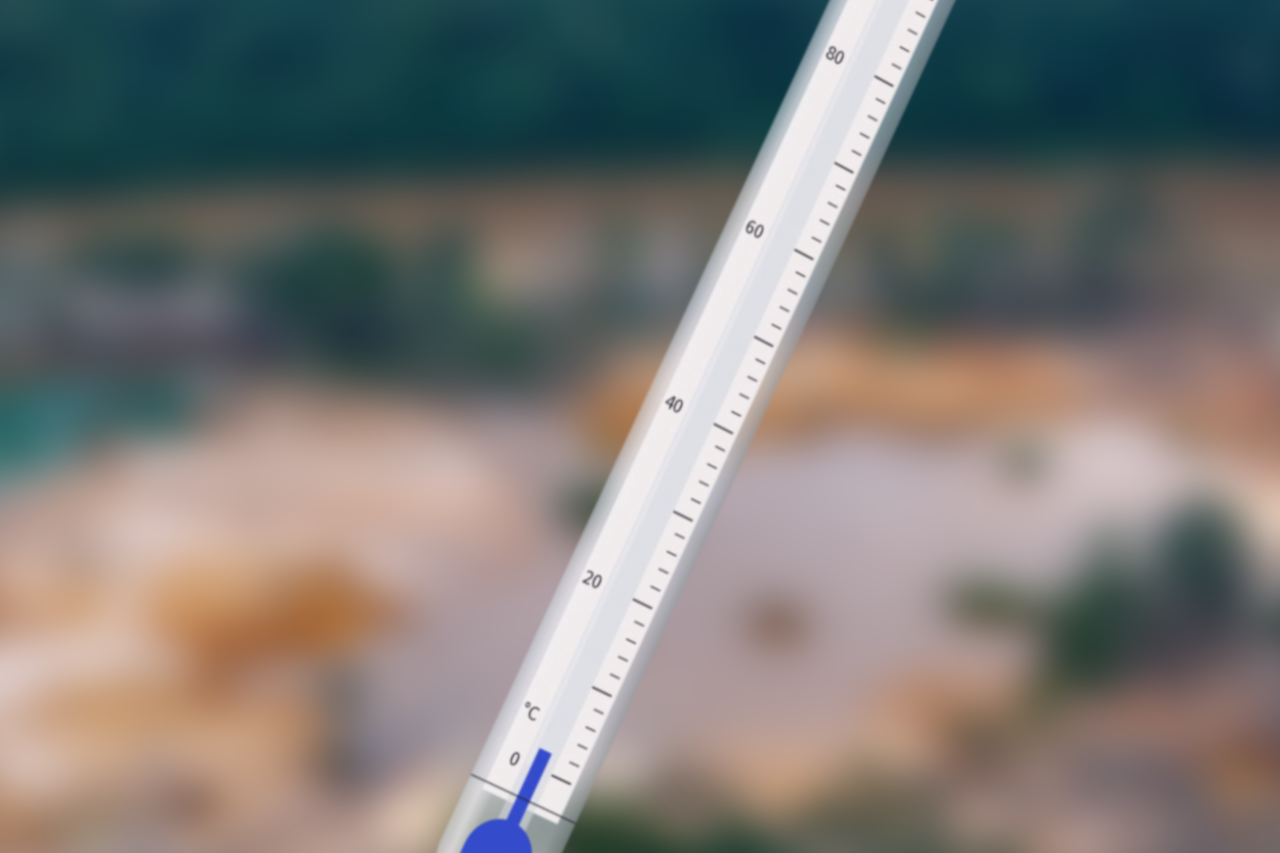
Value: 2 °C
